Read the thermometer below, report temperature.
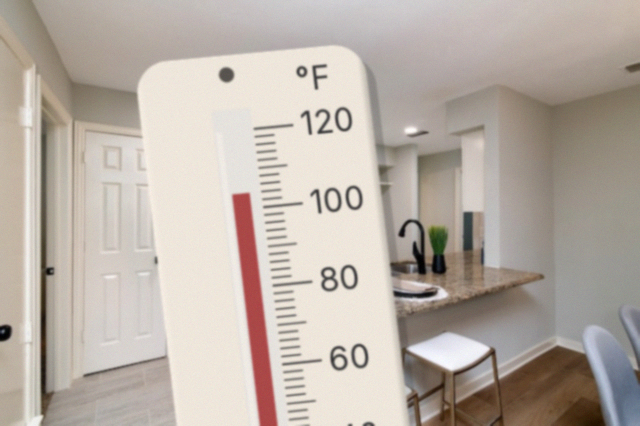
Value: 104 °F
